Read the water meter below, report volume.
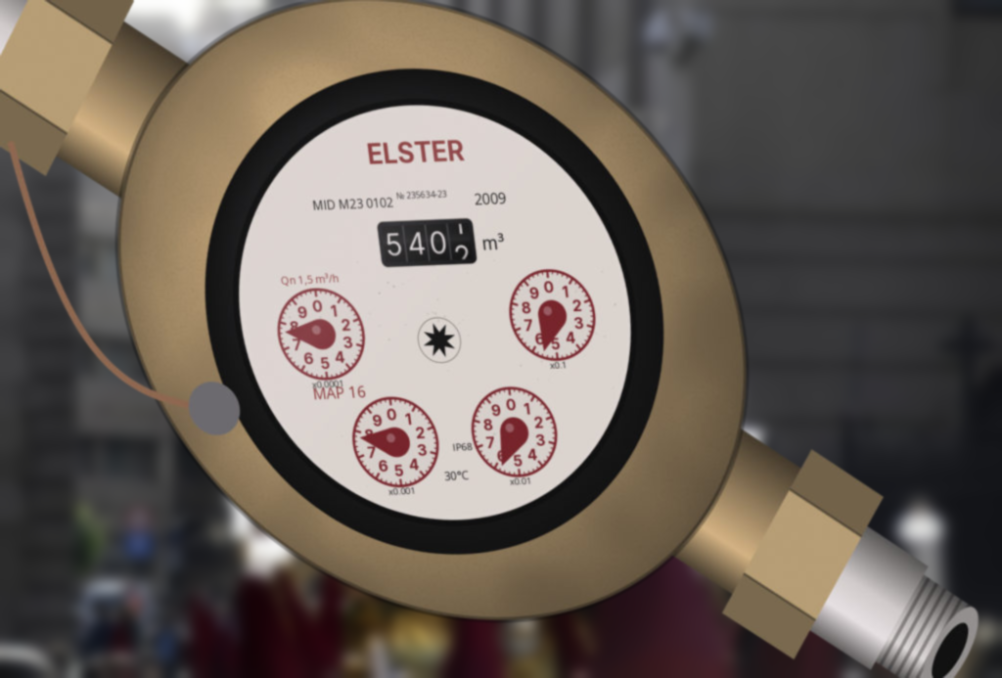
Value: 5401.5577 m³
